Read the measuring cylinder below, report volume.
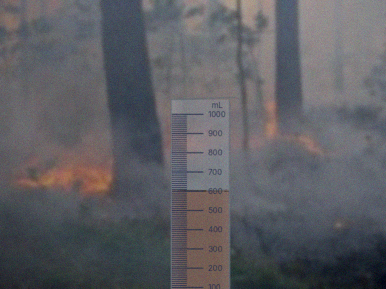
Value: 600 mL
